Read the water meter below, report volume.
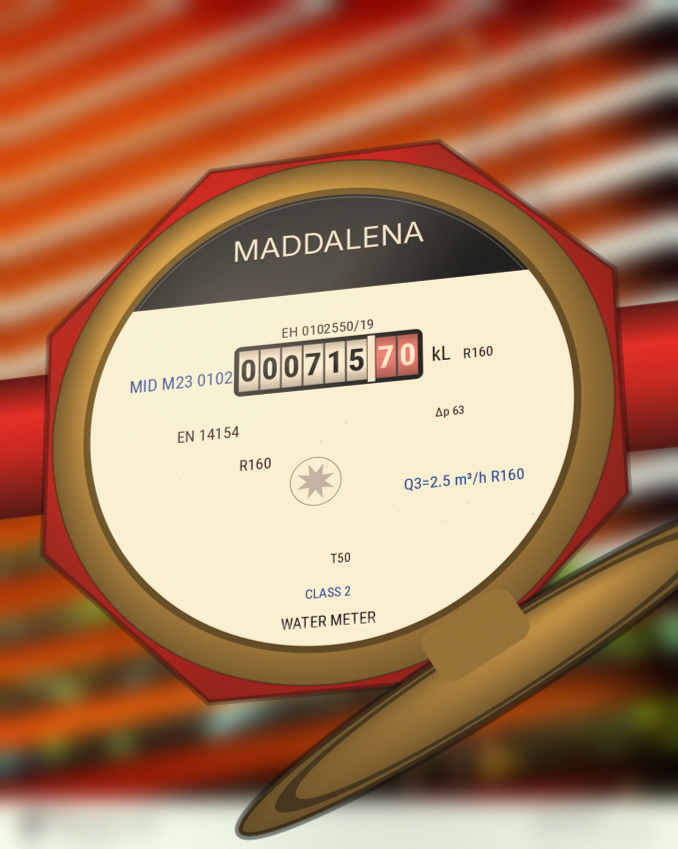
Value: 715.70 kL
